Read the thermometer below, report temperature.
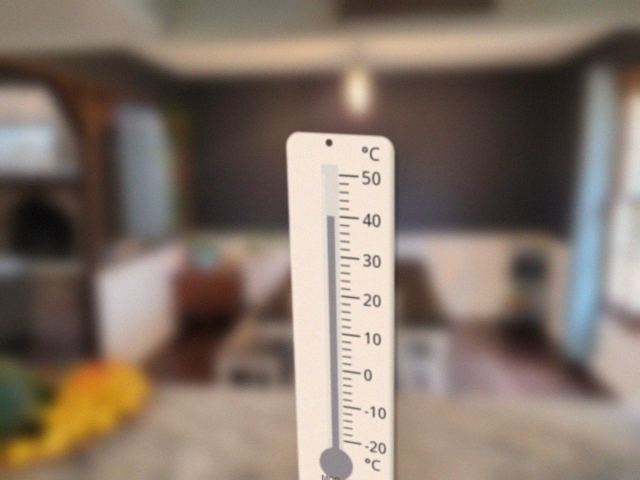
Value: 40 °C
